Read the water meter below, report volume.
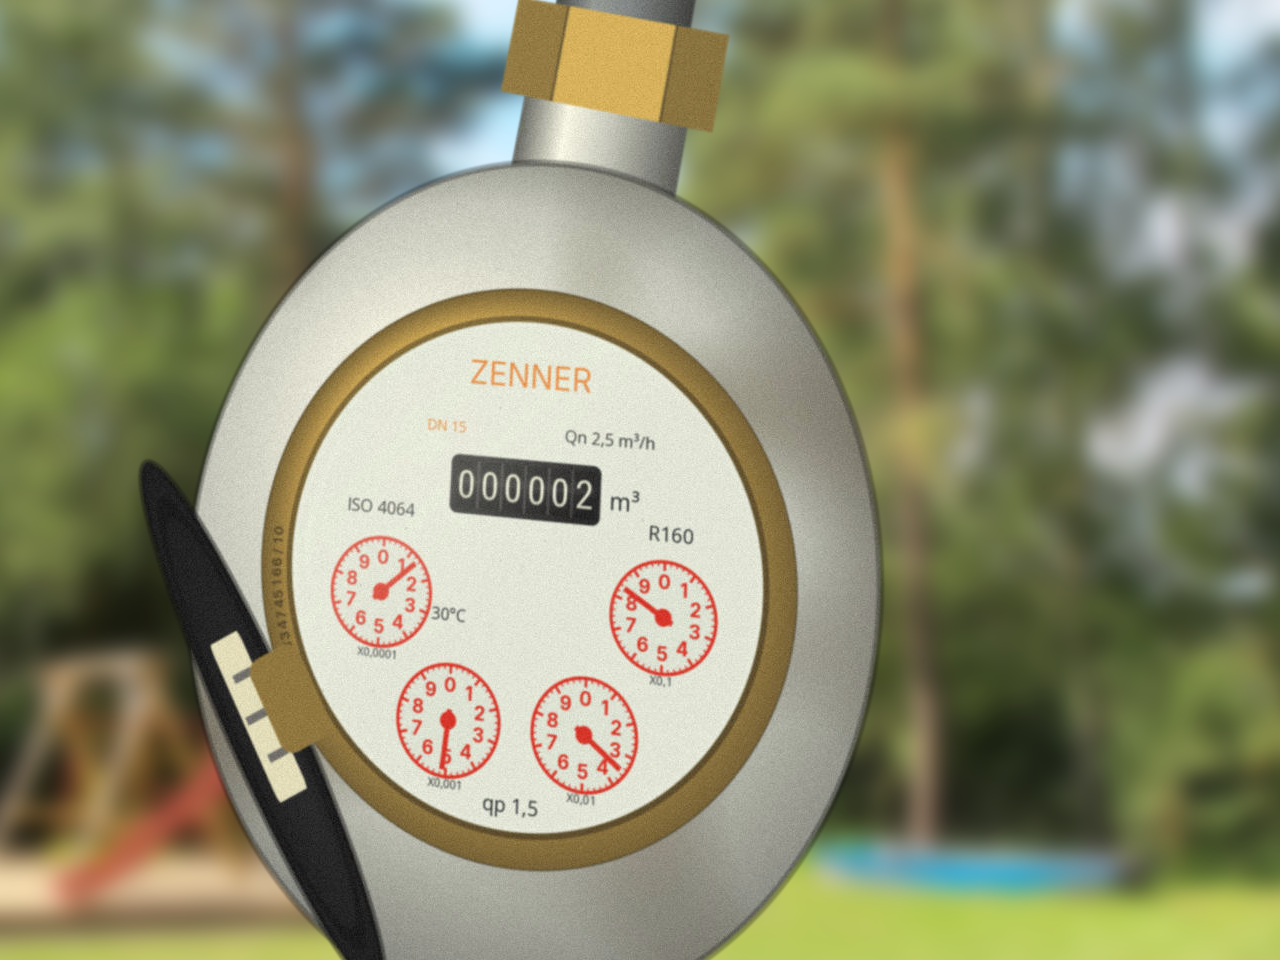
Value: 2.8351 m³
